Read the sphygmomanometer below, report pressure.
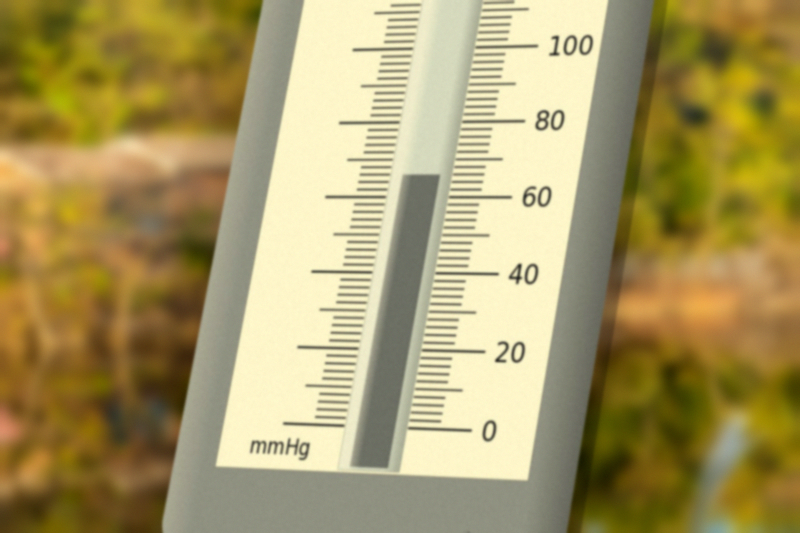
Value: 66 mmHg
